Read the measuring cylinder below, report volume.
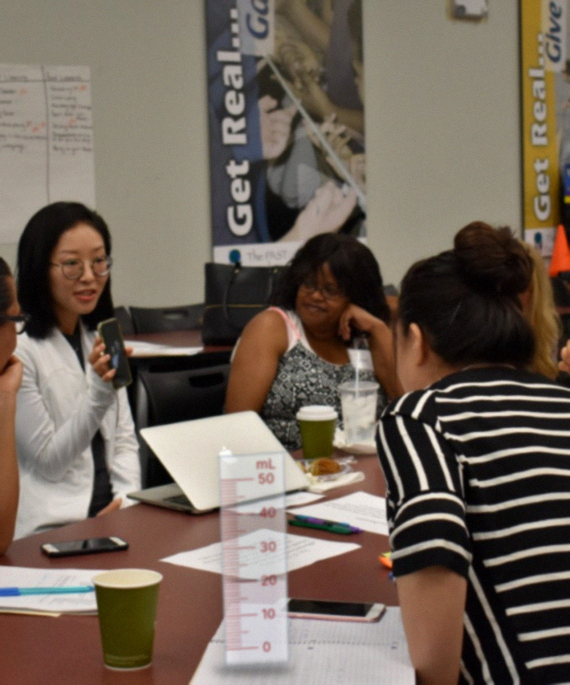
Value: 20 mL
